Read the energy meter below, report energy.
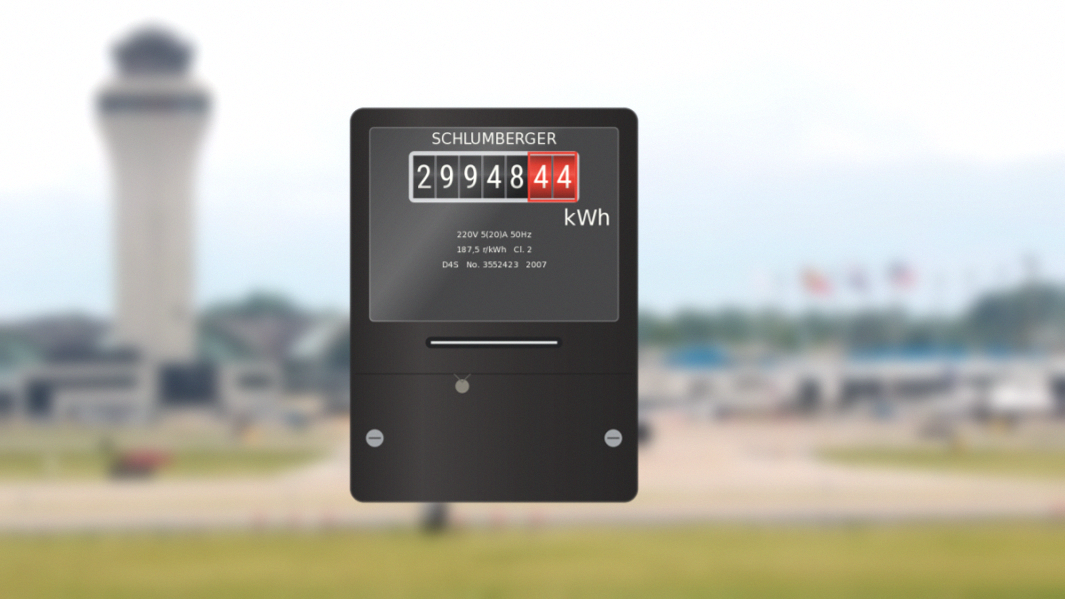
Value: 29948.44 kWh
